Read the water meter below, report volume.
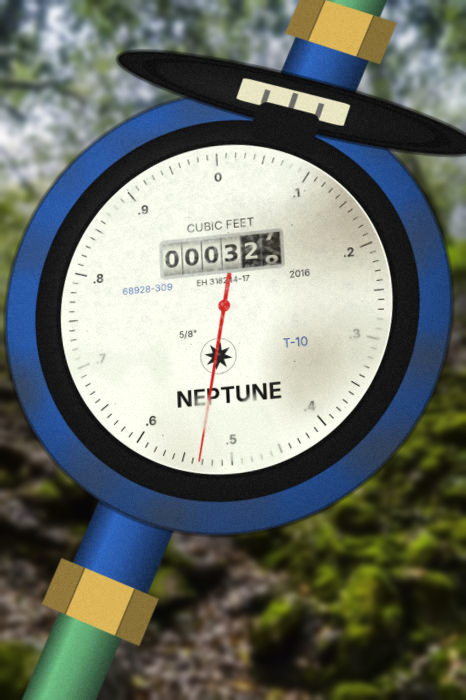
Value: 327.53 ft³
